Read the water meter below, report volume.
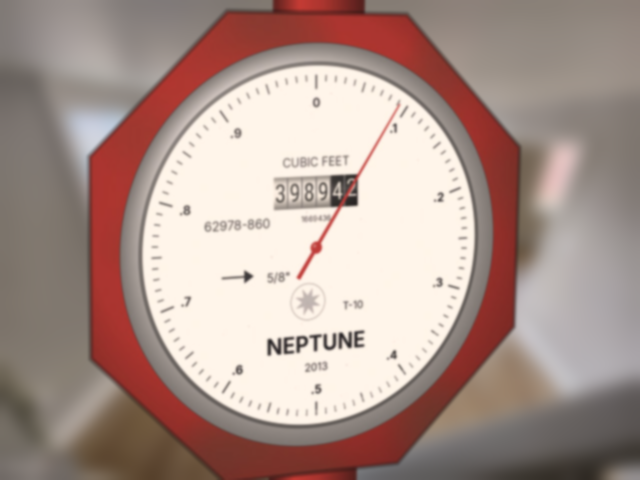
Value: 398942.09 ft³
